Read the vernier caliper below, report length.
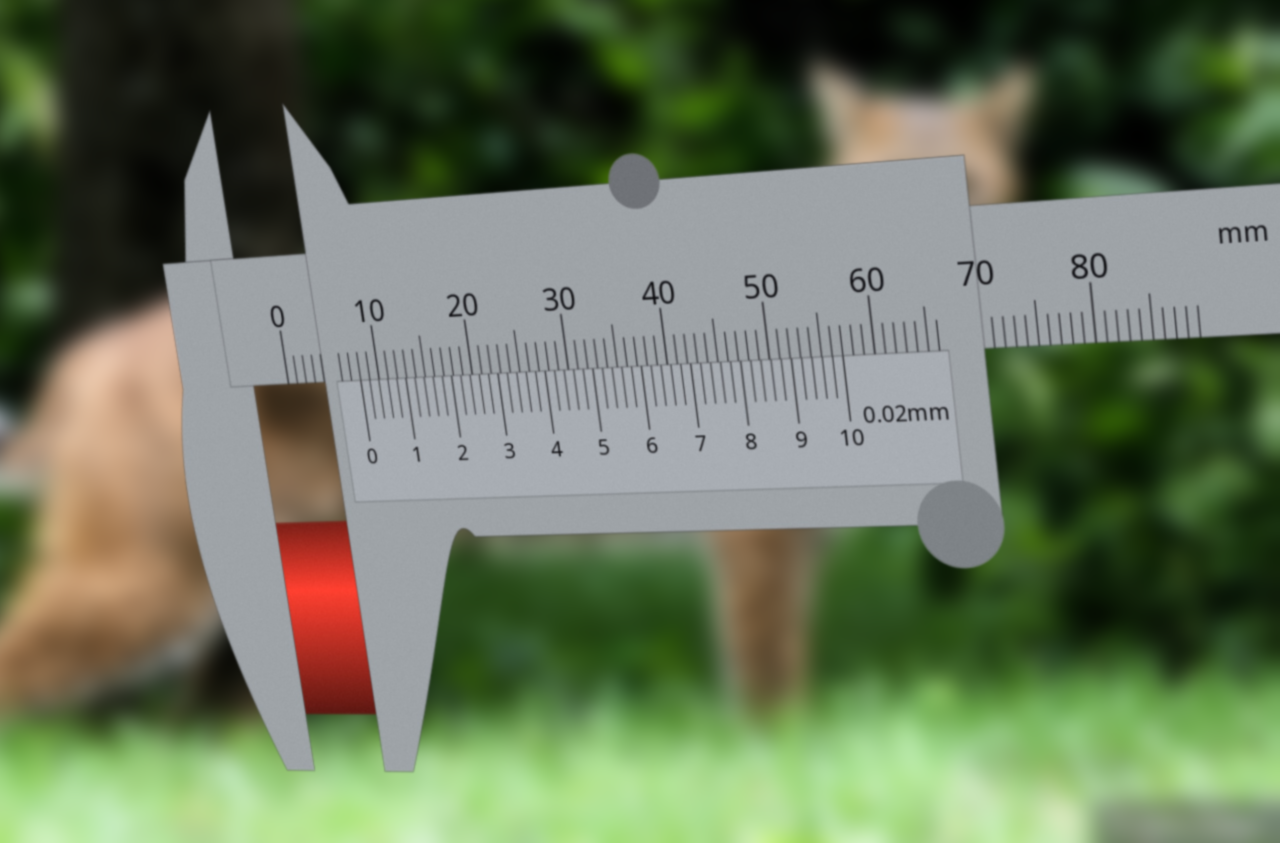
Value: 8.0 mm
